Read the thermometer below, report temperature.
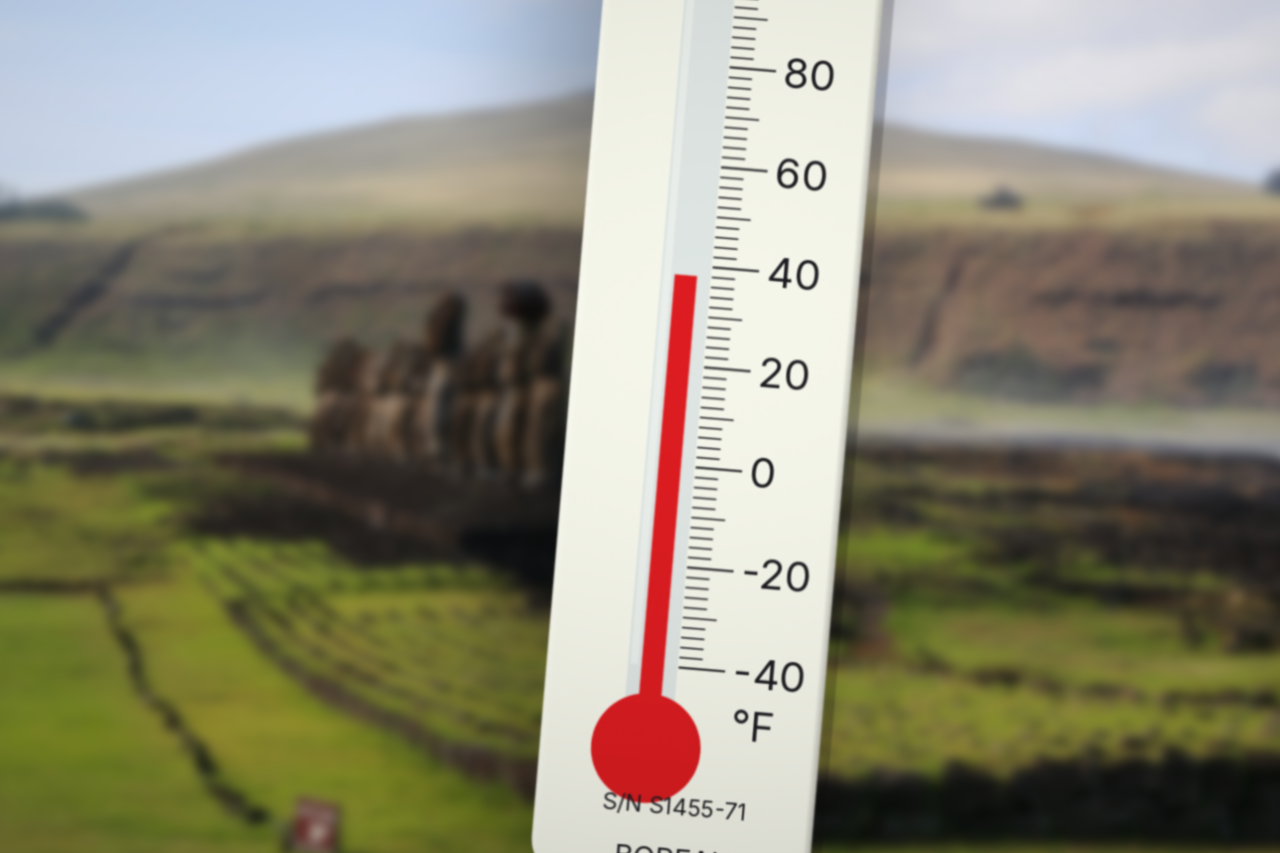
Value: 38 °F
